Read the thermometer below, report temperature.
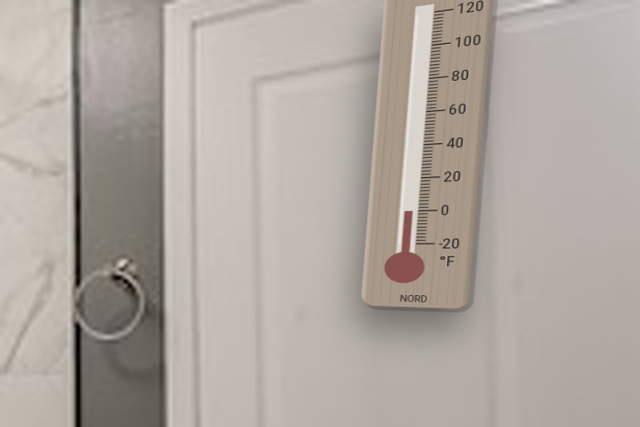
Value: 0 °F
